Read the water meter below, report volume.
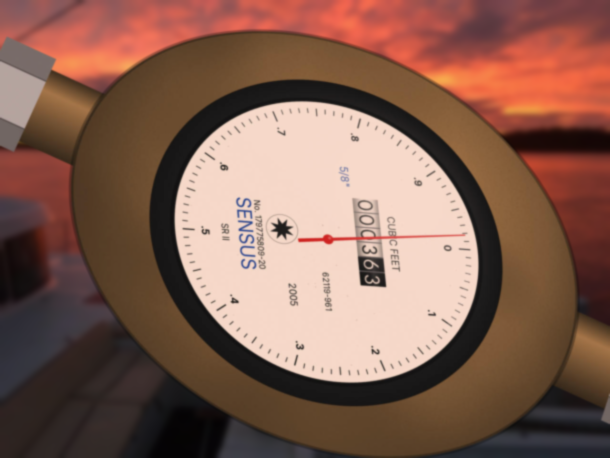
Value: 362.98 ft³
